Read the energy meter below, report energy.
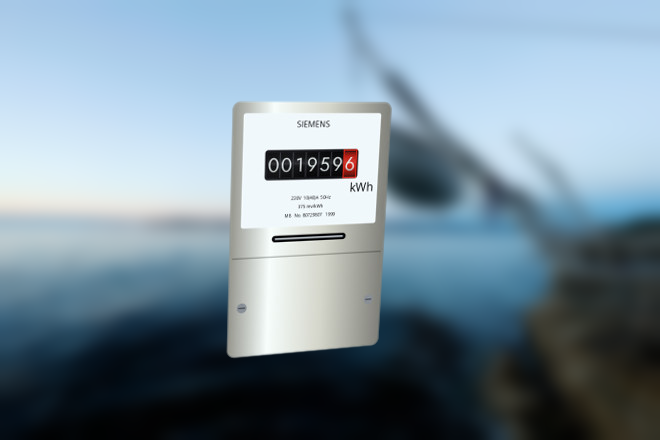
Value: 1959.6 kWh
